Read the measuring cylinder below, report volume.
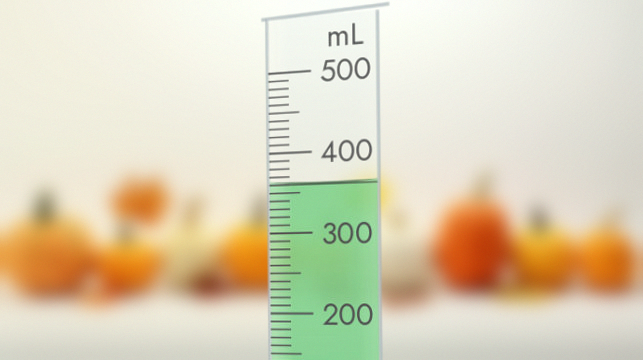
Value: 360 mL
